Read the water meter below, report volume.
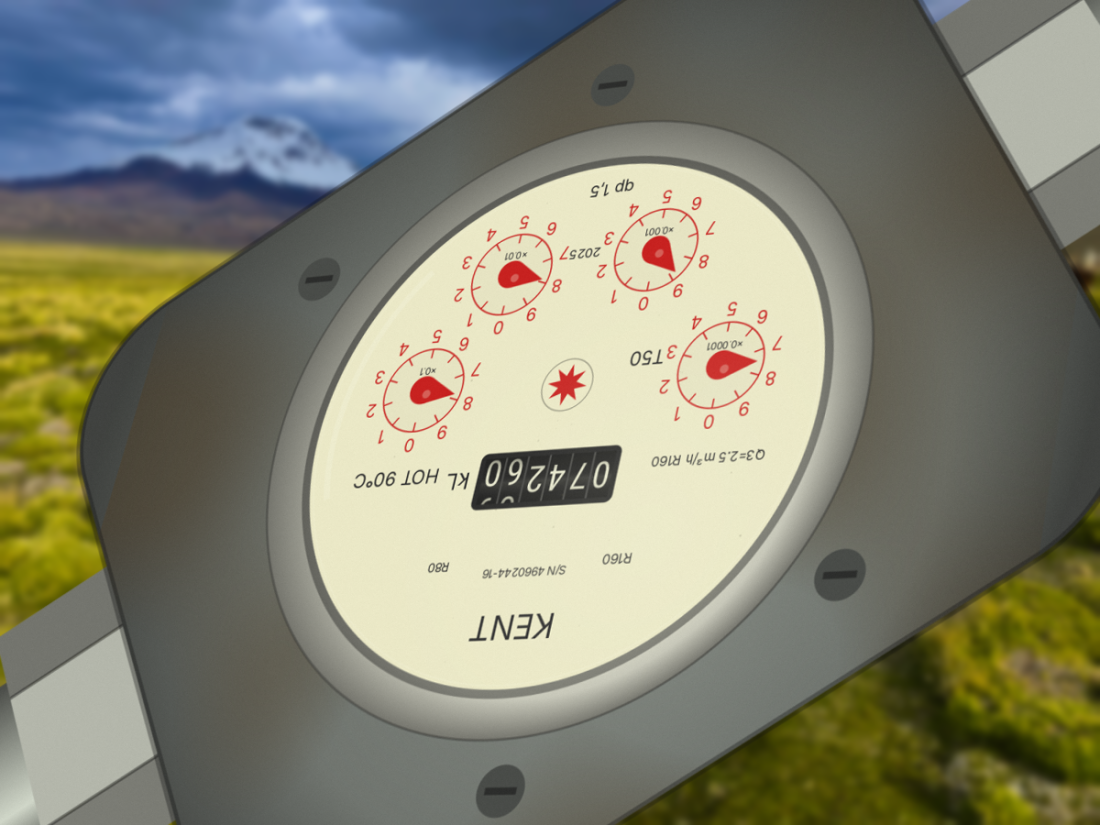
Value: 74259.7787 kL
